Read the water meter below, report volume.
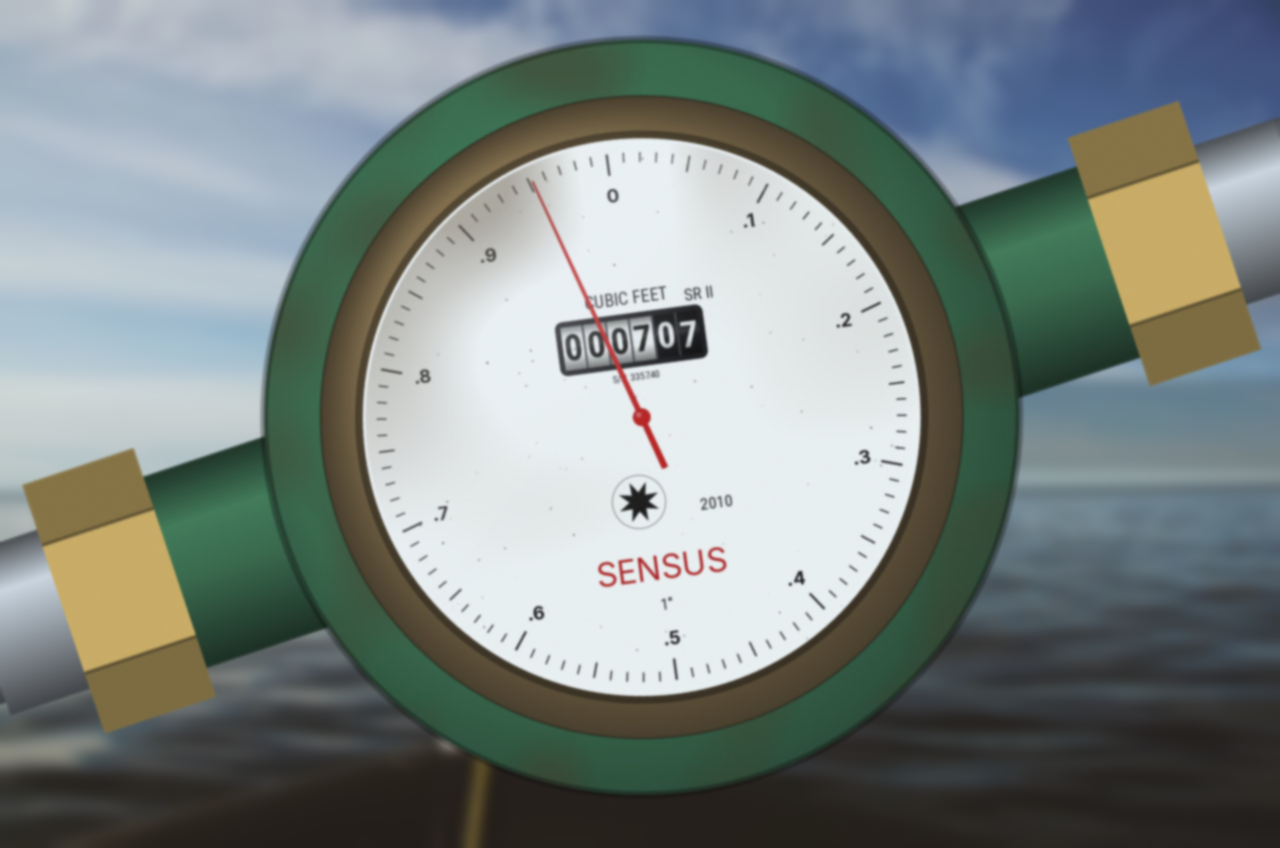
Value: 706.95 ft³
